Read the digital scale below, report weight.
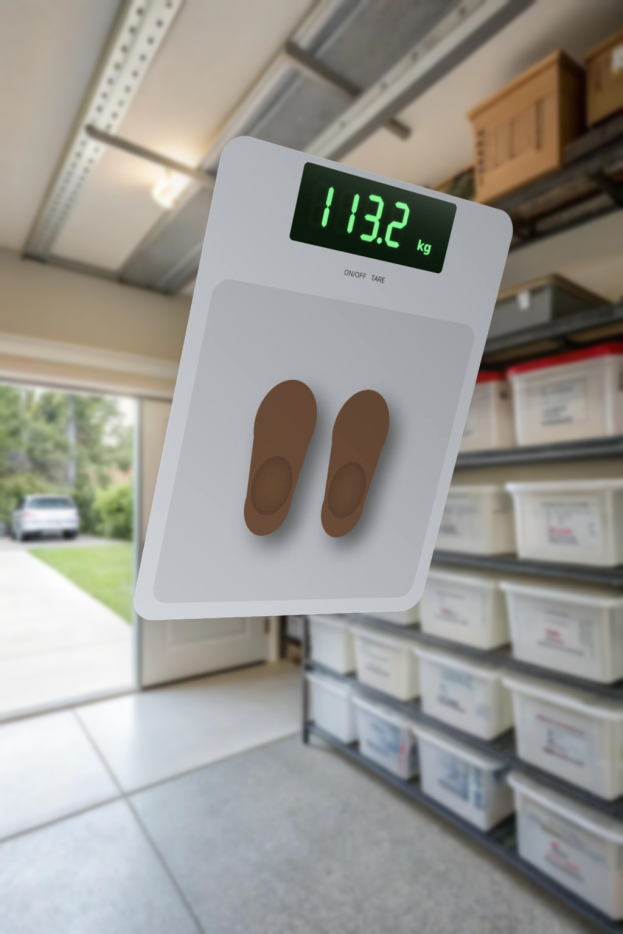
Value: 113.2 kg
